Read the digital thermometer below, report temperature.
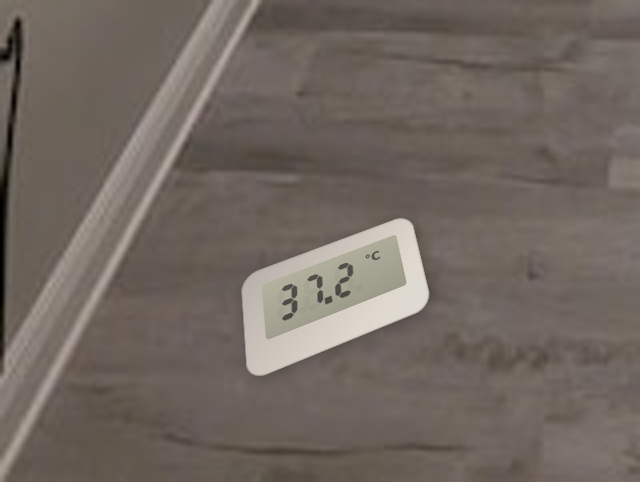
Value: 37.2 °C
